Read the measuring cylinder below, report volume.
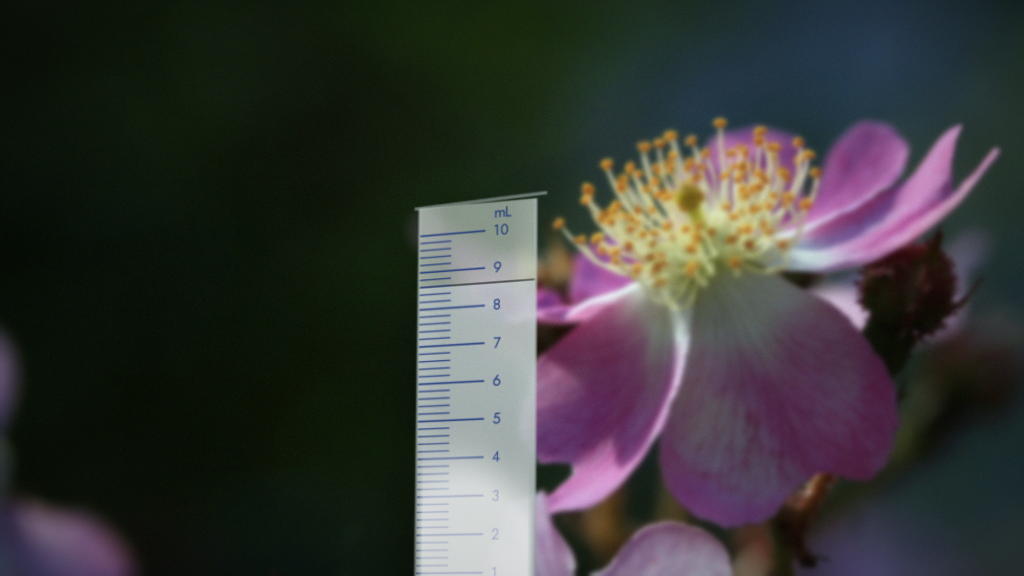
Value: 8.6 mL
